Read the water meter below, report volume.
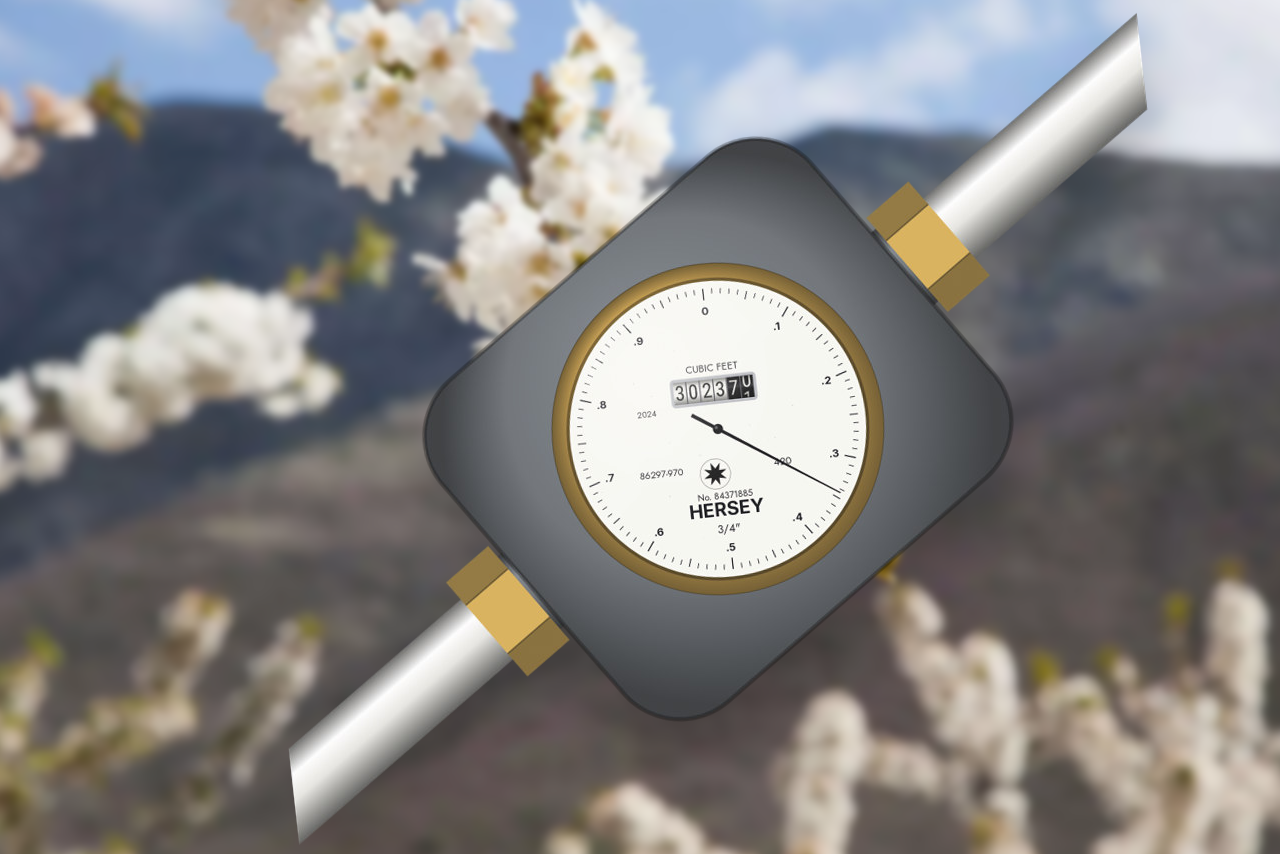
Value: 302370.34 ft³
